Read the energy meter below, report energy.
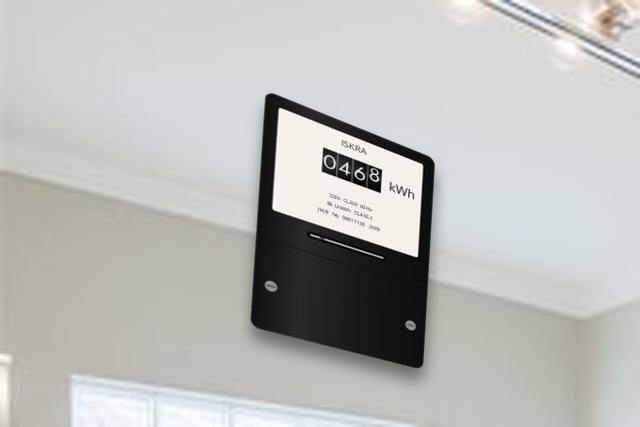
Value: 468 kWh
